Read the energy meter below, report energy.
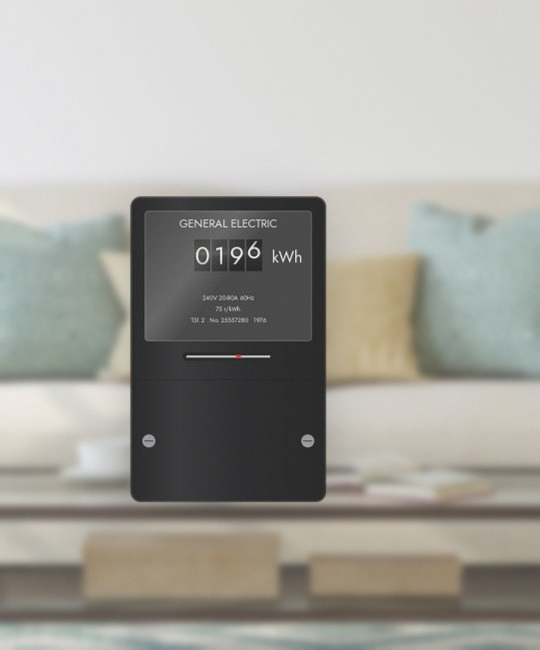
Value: 196 kWh
